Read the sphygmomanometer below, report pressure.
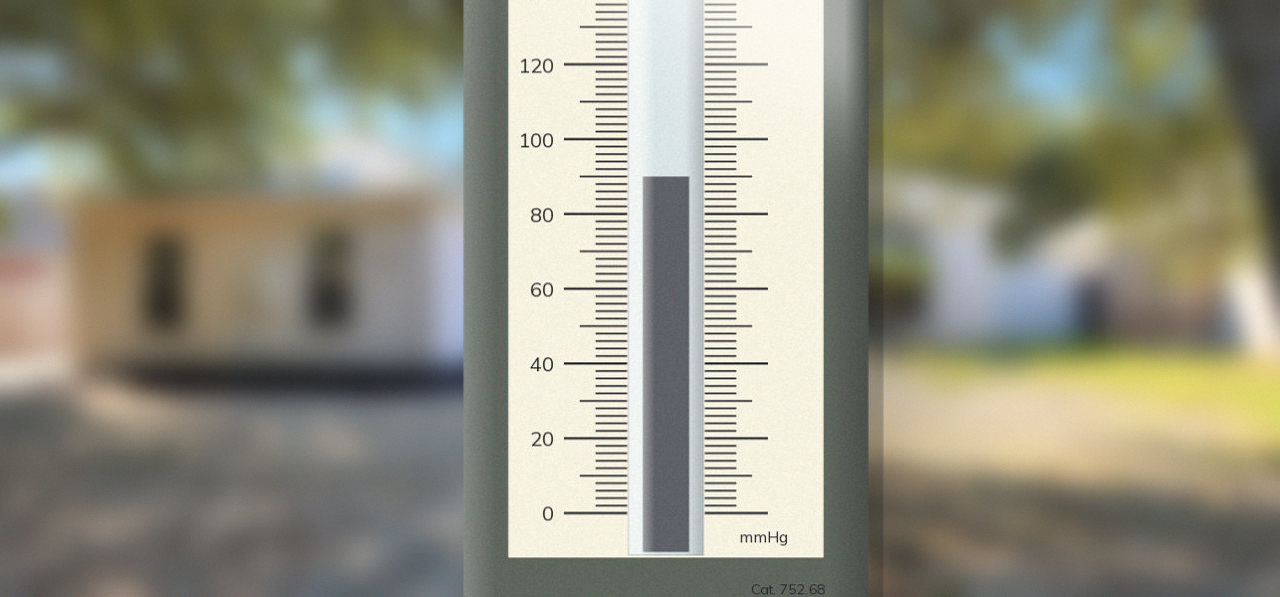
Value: 90 mmHg
